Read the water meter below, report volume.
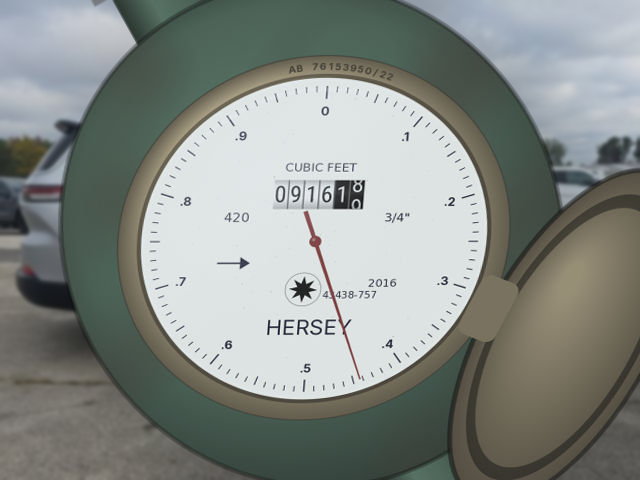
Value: 91618.44 ft³
